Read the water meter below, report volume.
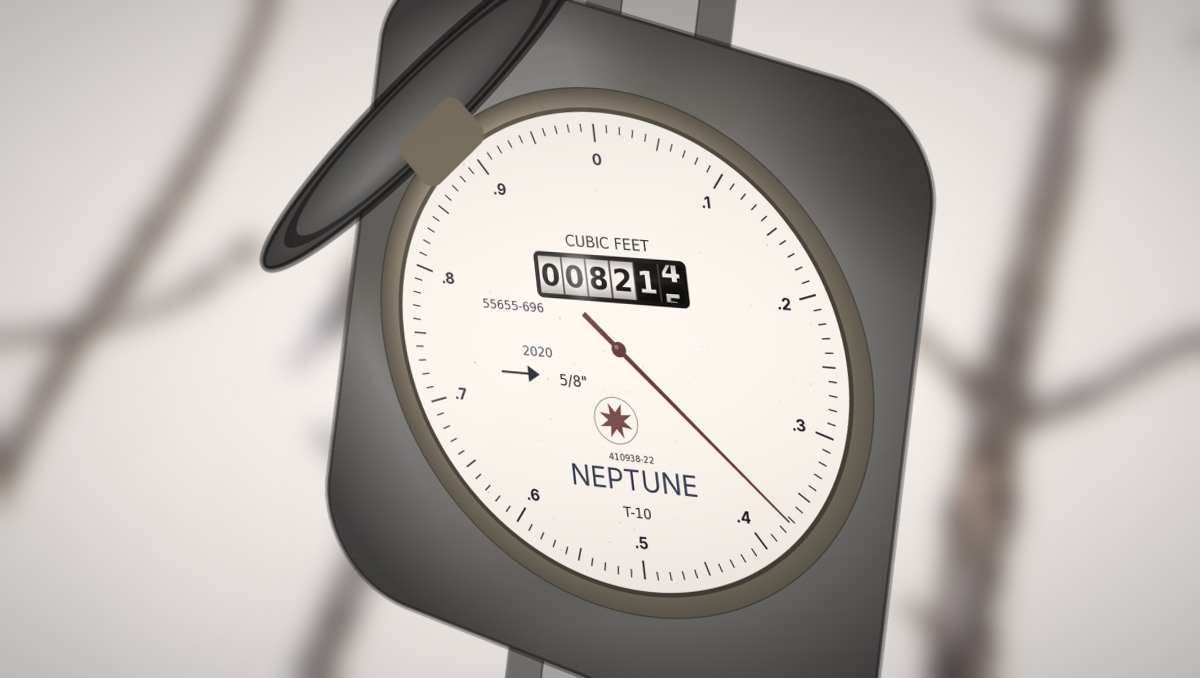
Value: 8214.37 ft³
